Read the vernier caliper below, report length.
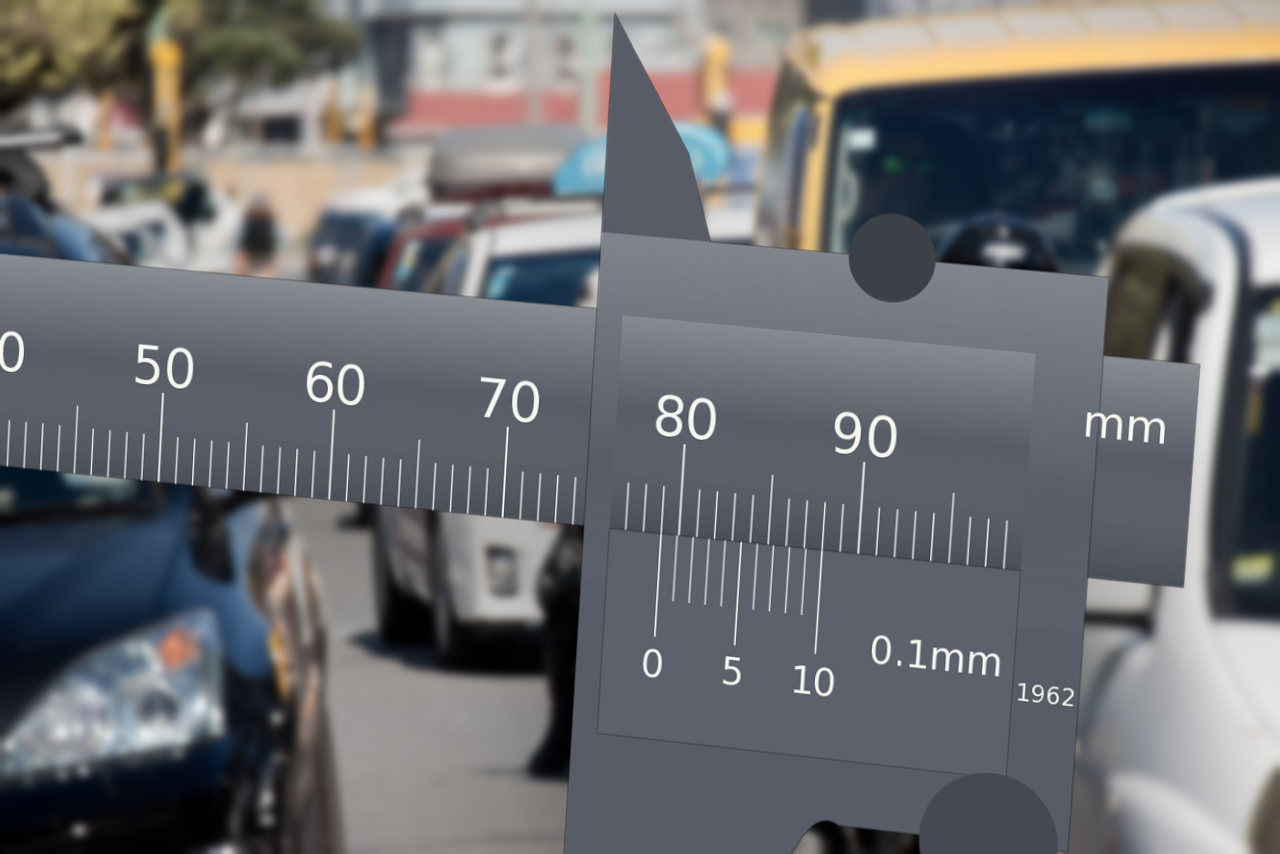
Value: 79.0 mm
